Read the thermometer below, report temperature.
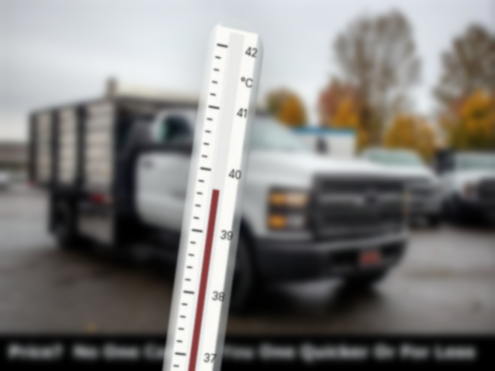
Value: 39.7 °C
